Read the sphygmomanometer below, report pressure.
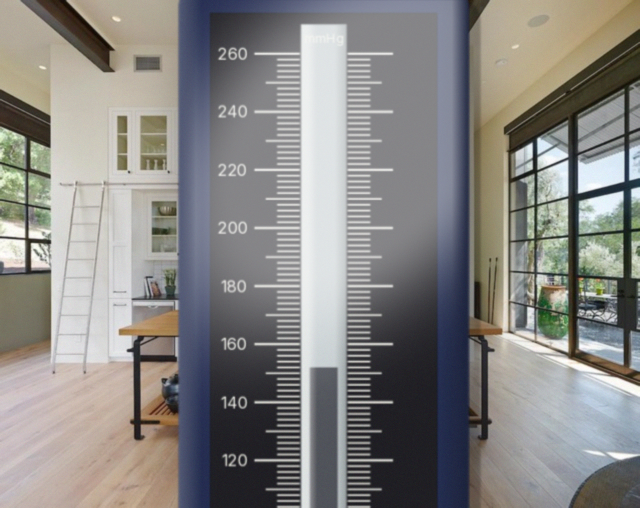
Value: 152 mmHg
